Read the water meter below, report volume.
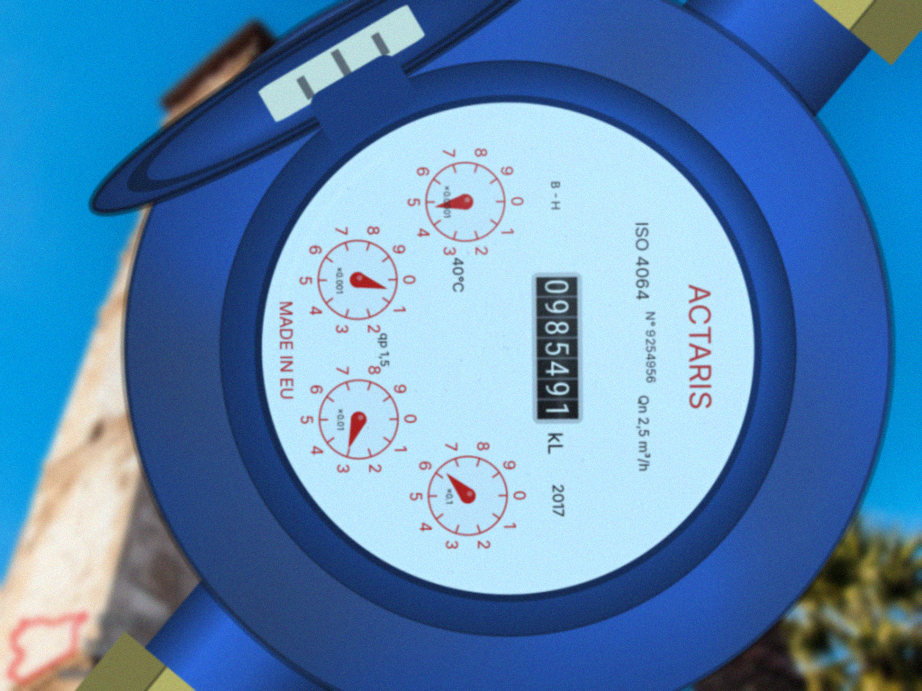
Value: 985491.6304 kL
